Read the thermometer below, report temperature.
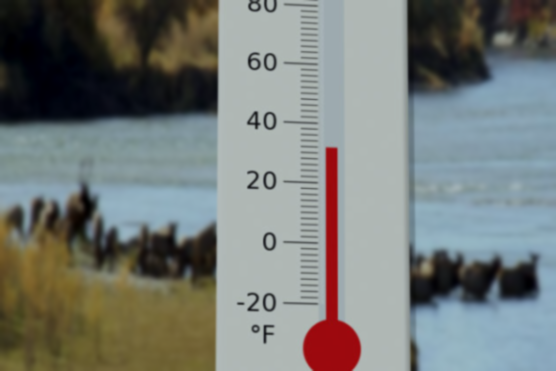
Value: 32 °F
